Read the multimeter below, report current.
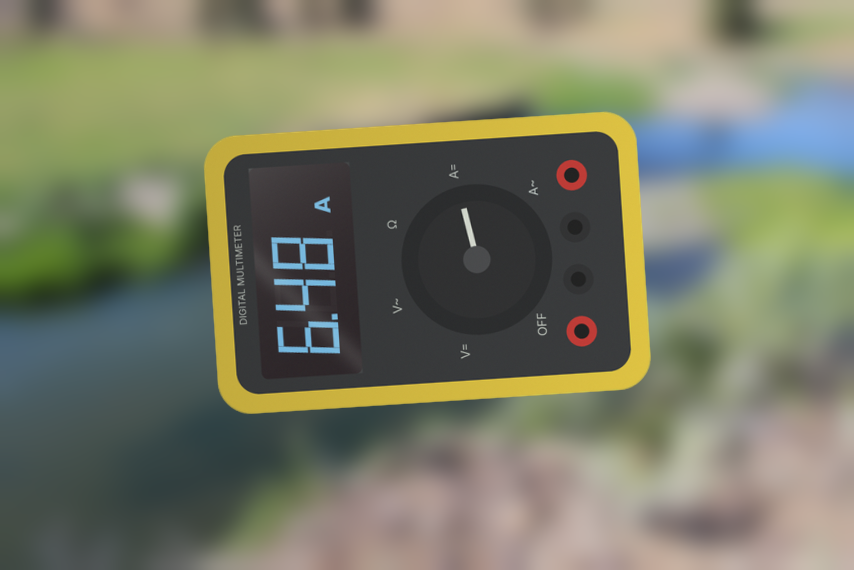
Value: 6.48 A
